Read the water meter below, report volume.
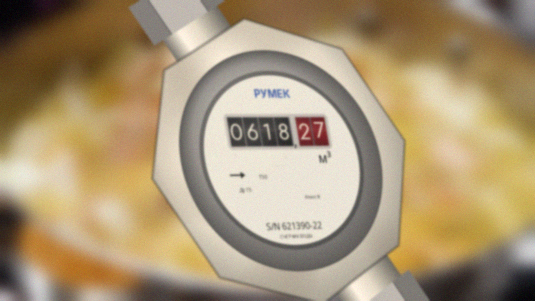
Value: 618.27 m³
